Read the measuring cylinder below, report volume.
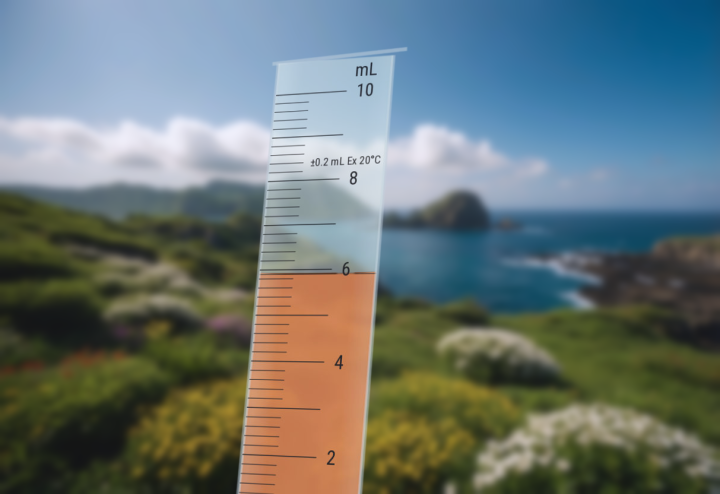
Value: 5.9 mL
